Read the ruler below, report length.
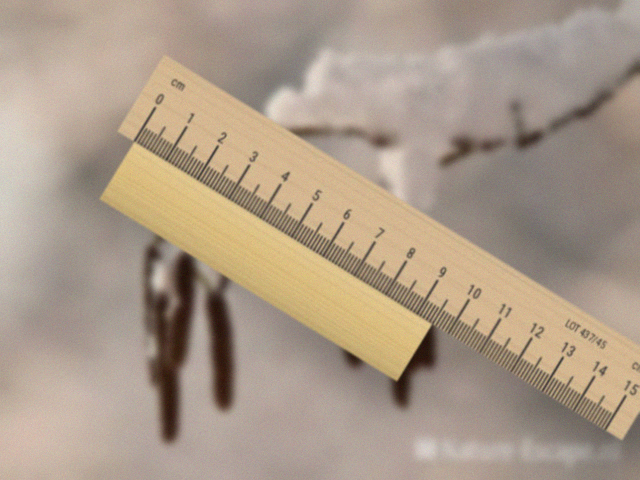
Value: 9.5 cm
